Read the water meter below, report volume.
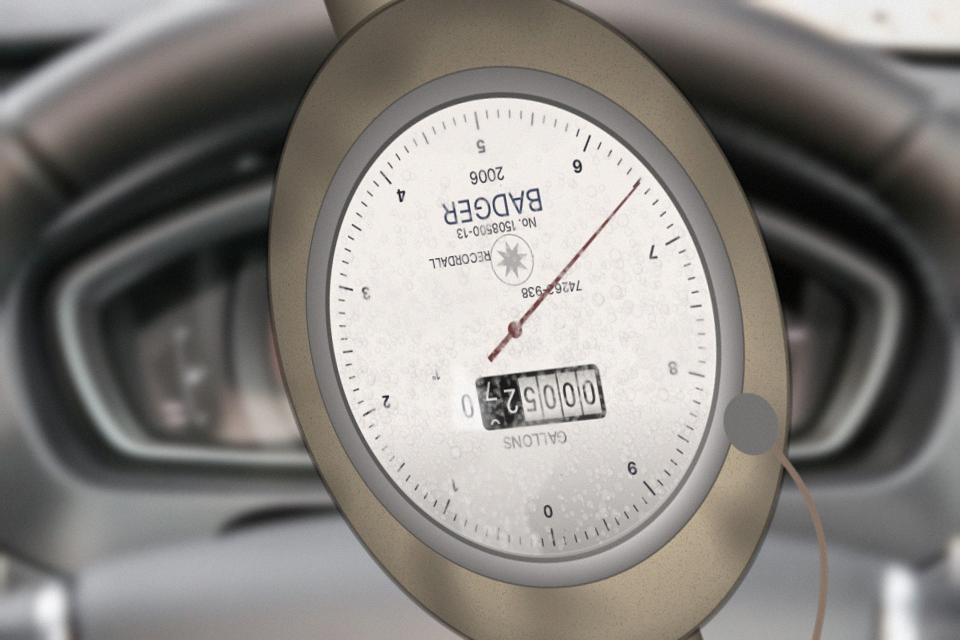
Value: 5266.5 gal
